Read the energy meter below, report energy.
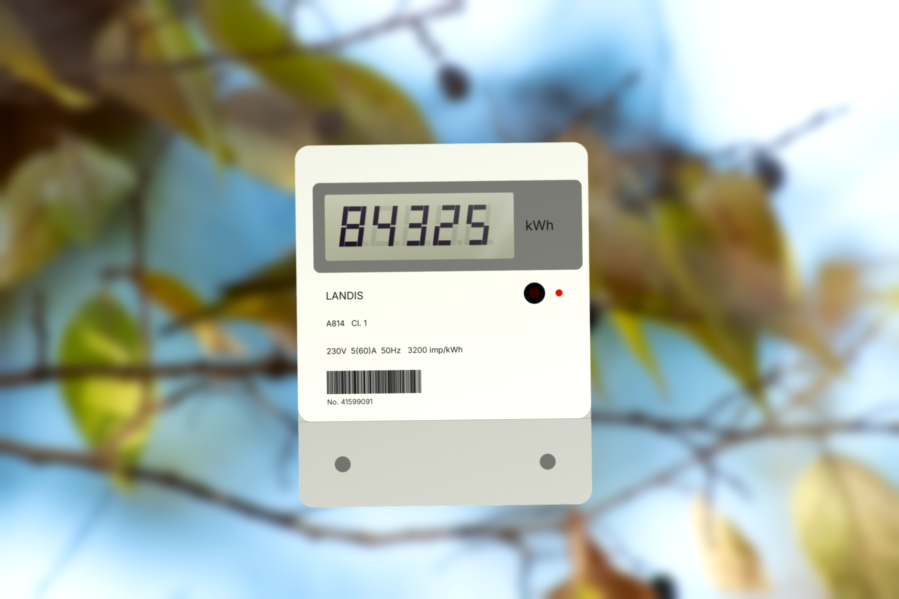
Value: 84325 kWh
